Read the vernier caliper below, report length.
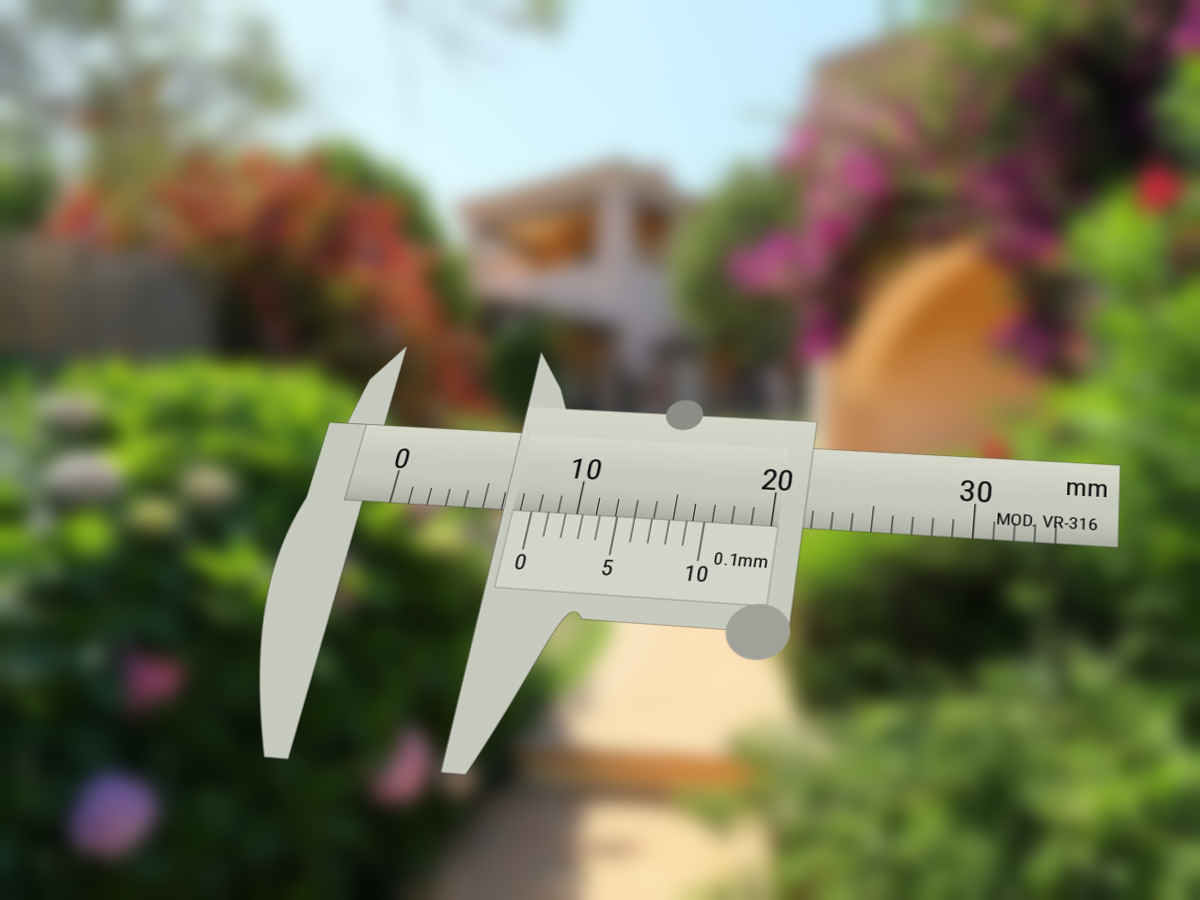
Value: 7.6 mm
